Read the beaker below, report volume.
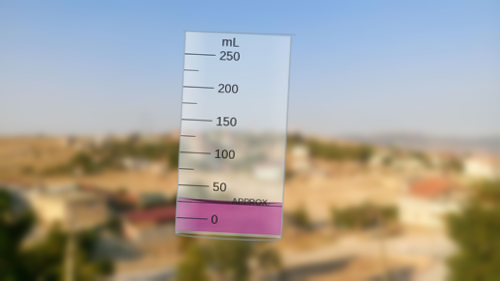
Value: 25 mL
